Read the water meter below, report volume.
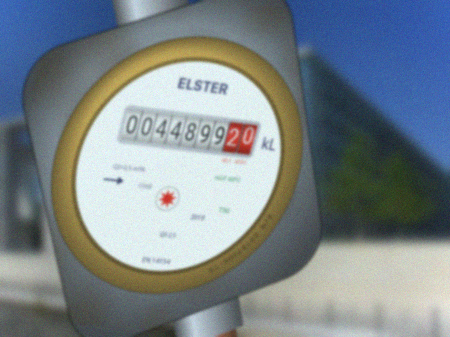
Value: 44899.20 kL
